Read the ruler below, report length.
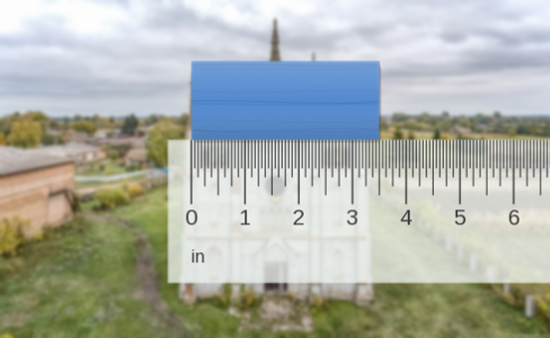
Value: 3.5 in
